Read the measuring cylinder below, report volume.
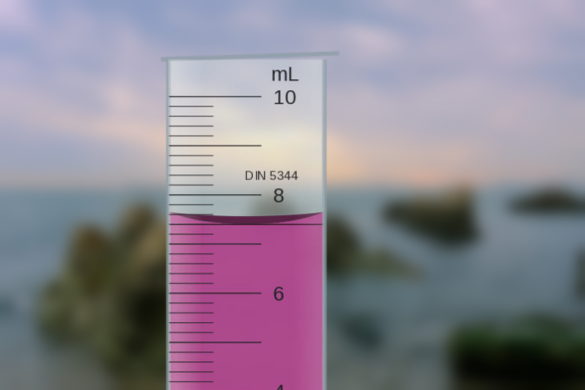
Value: 7.4 mL
